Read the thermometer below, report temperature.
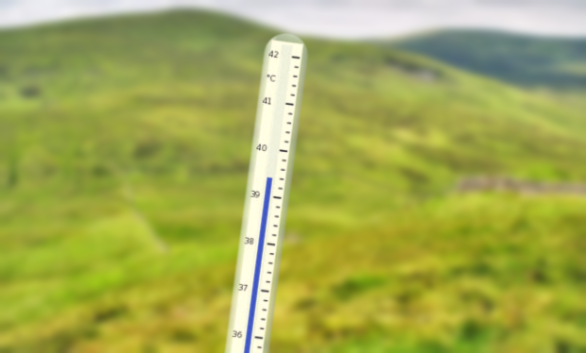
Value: 39.4 °C
